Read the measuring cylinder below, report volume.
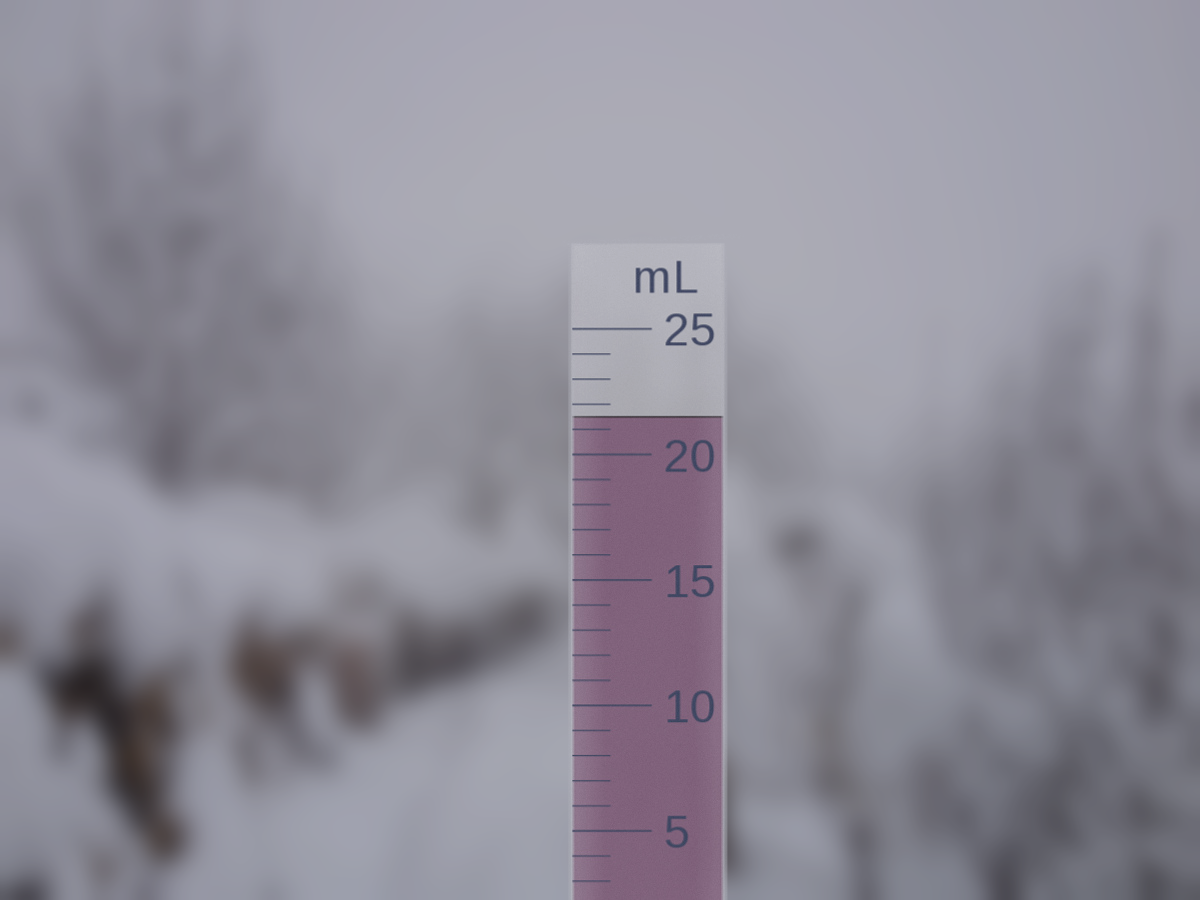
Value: 21.5 mL
